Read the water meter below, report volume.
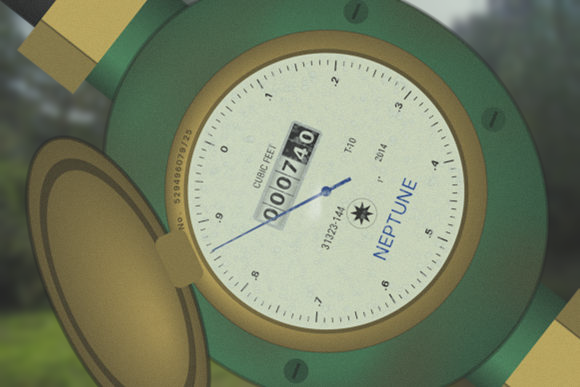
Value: 739.86 ft³
